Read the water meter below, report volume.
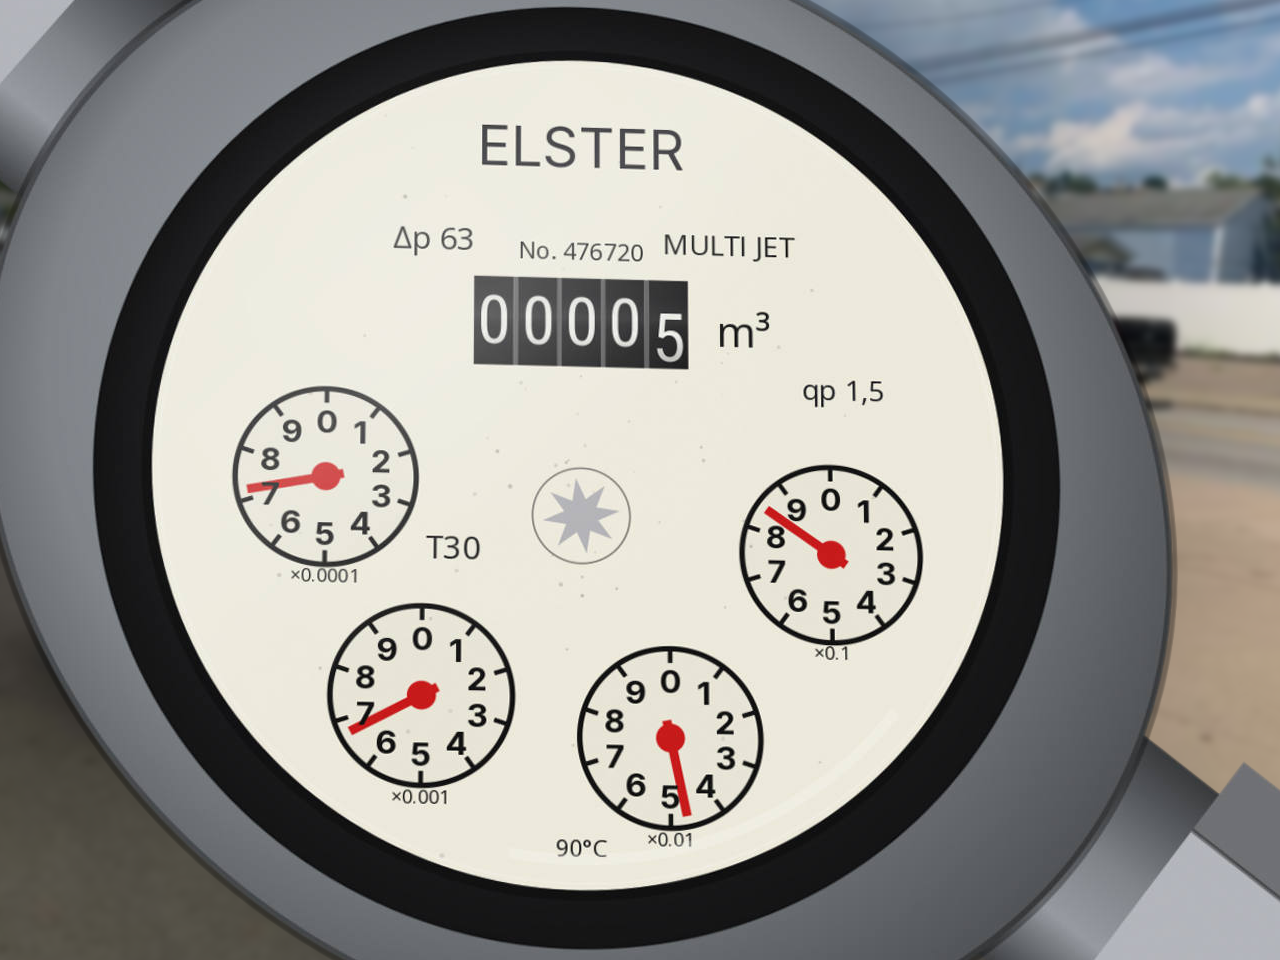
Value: 4.8467 m³
